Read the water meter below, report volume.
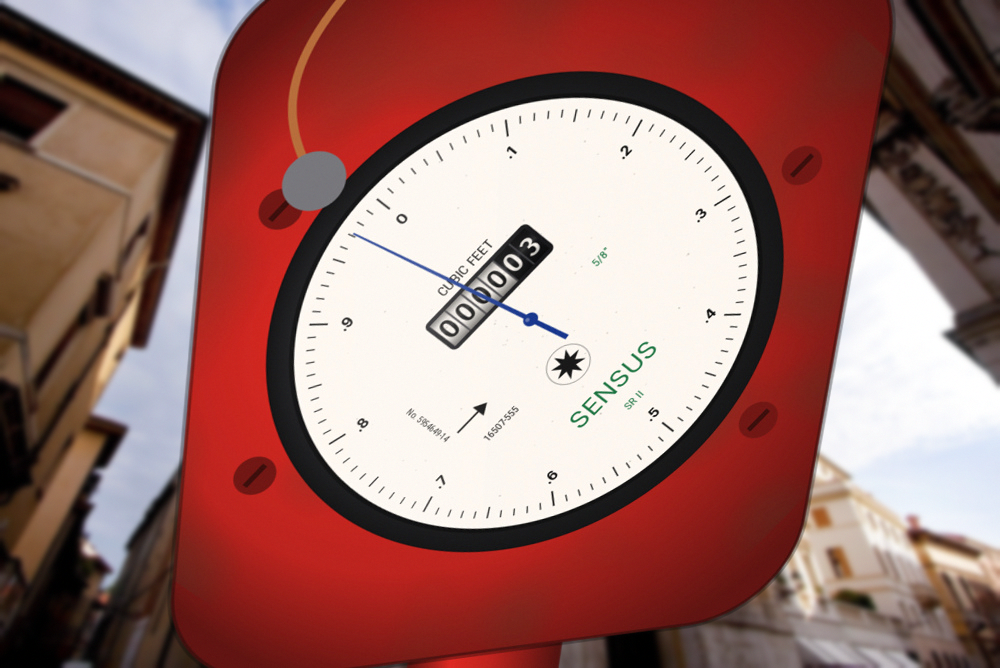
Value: 2.97 ft³
